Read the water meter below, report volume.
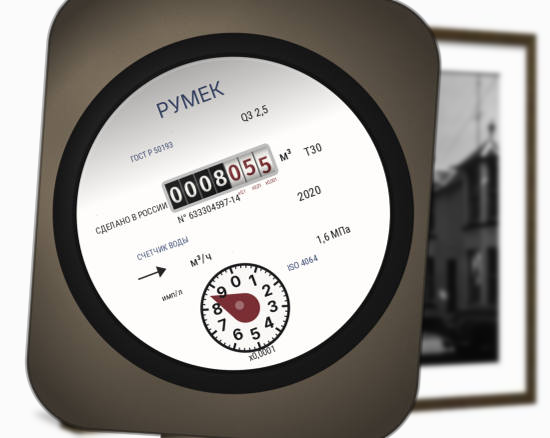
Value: 8.0548 m³
